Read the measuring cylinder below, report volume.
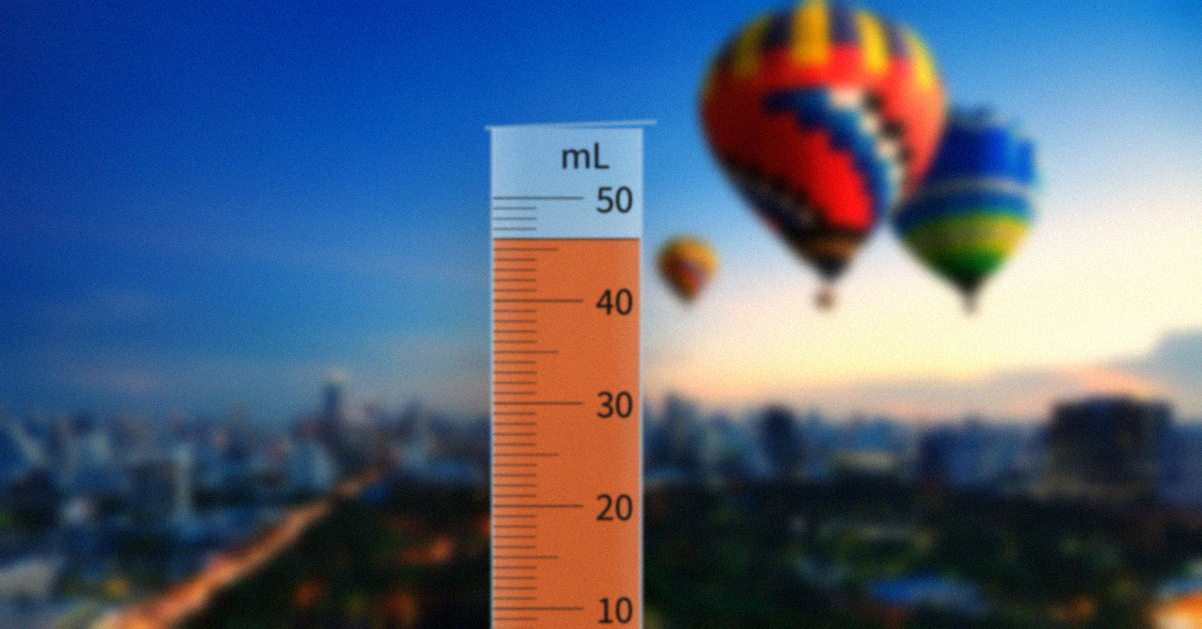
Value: 46 mL
